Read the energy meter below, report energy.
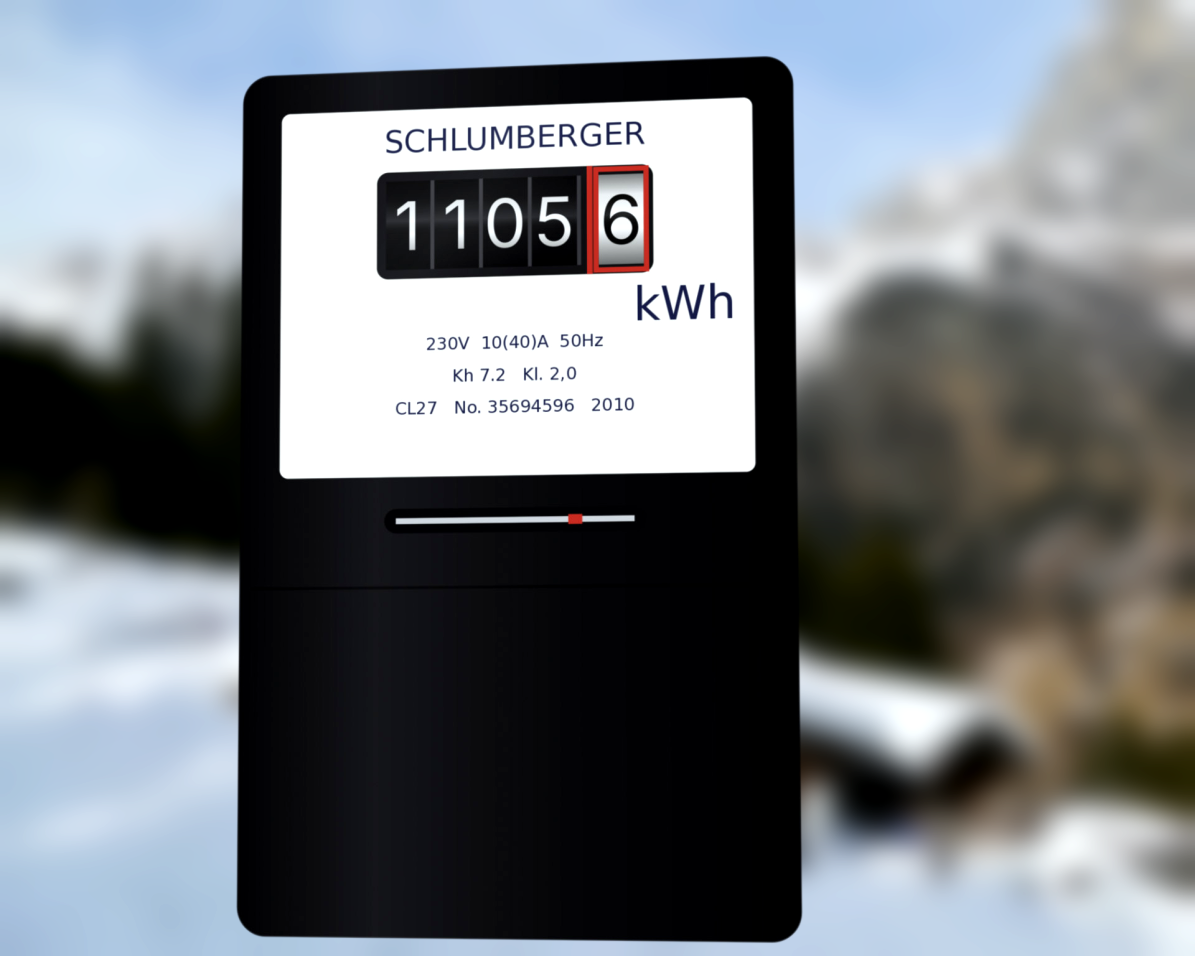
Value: 1105.6 kWh
